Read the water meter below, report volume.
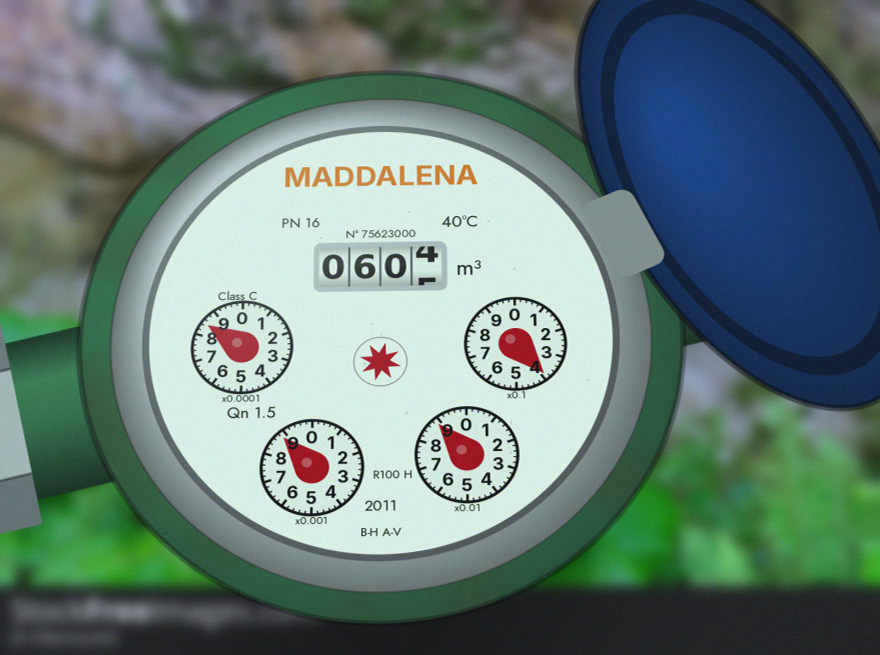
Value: 604.3888 m³
